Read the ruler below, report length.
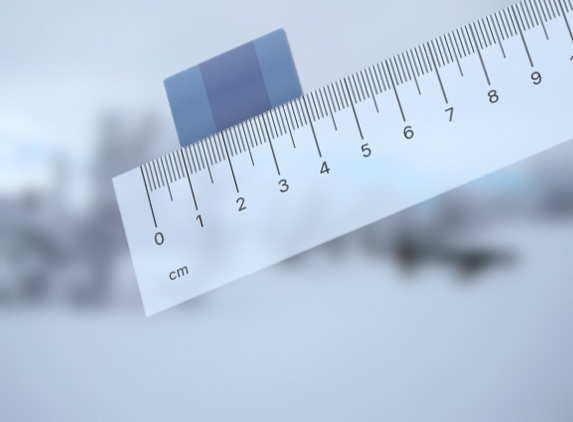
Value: 3 cm
